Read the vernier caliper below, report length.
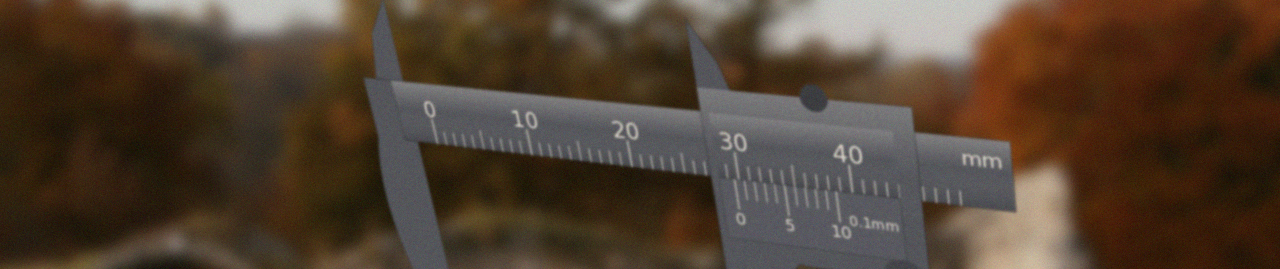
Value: 29.6 mm
